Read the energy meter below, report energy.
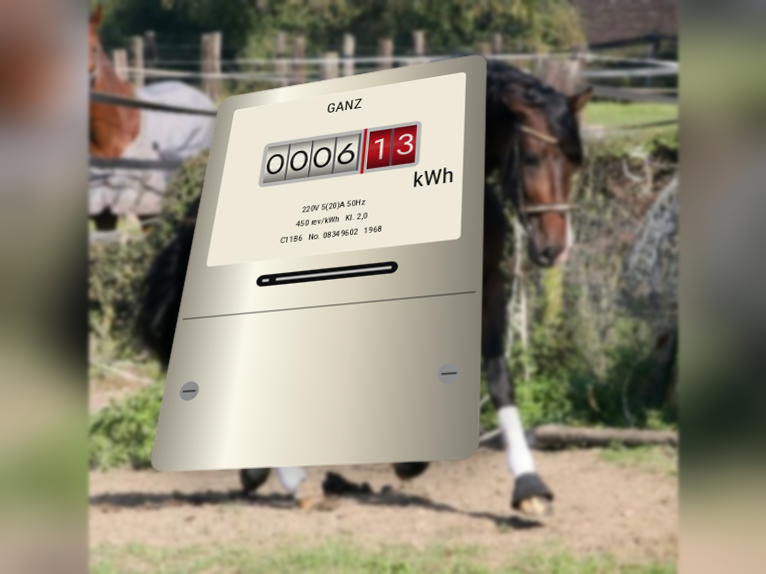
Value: 6.13 kWh
